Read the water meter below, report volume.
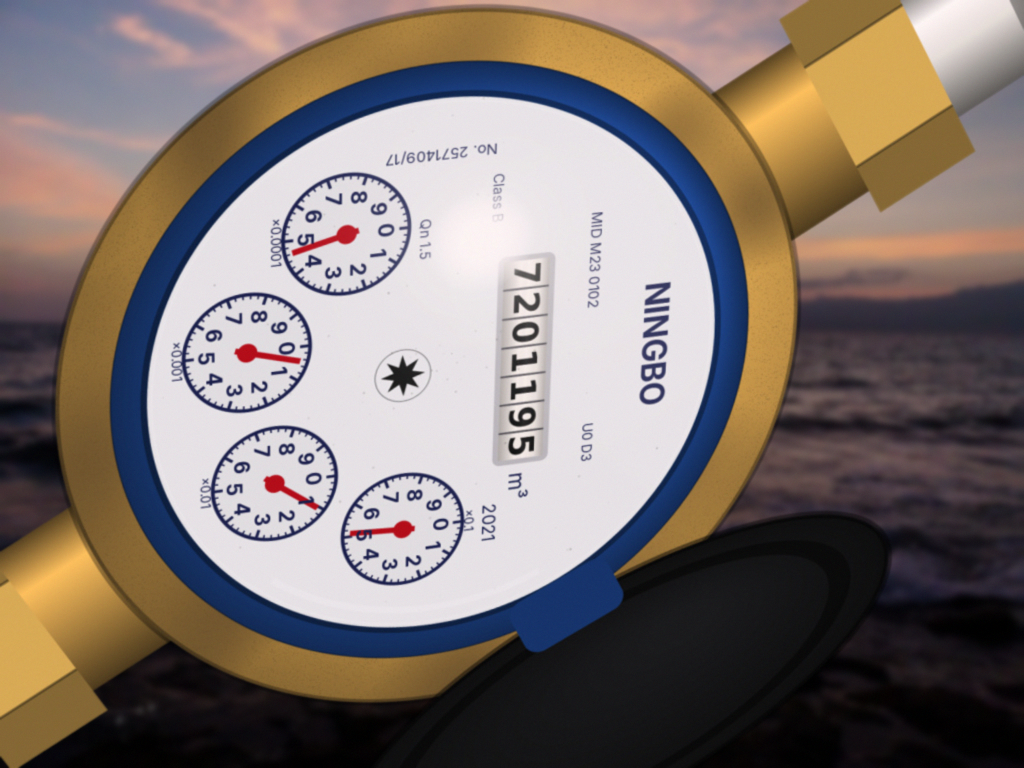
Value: 7201195.5104 m³
